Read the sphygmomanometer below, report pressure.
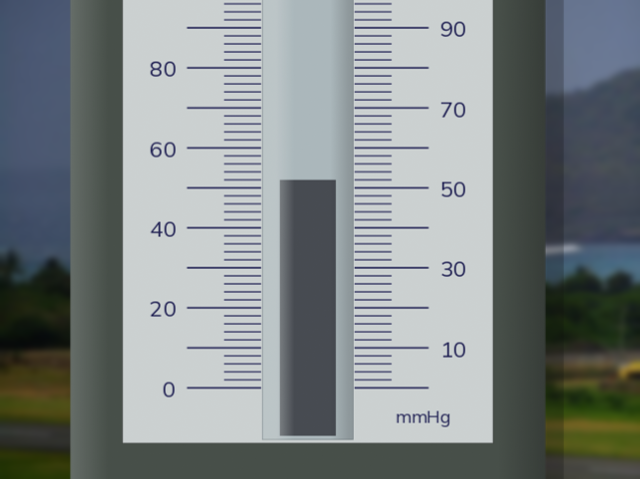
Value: 52 mmHg
